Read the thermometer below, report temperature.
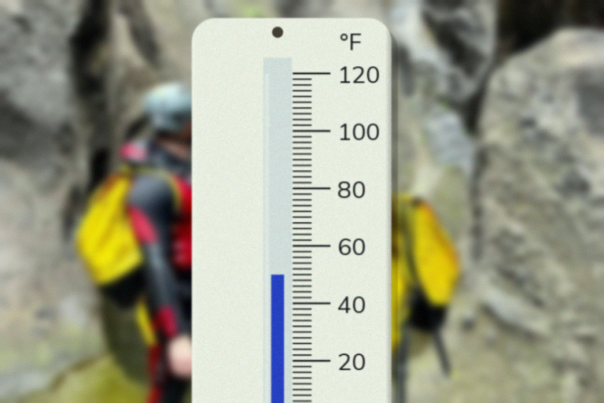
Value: 50 °F
